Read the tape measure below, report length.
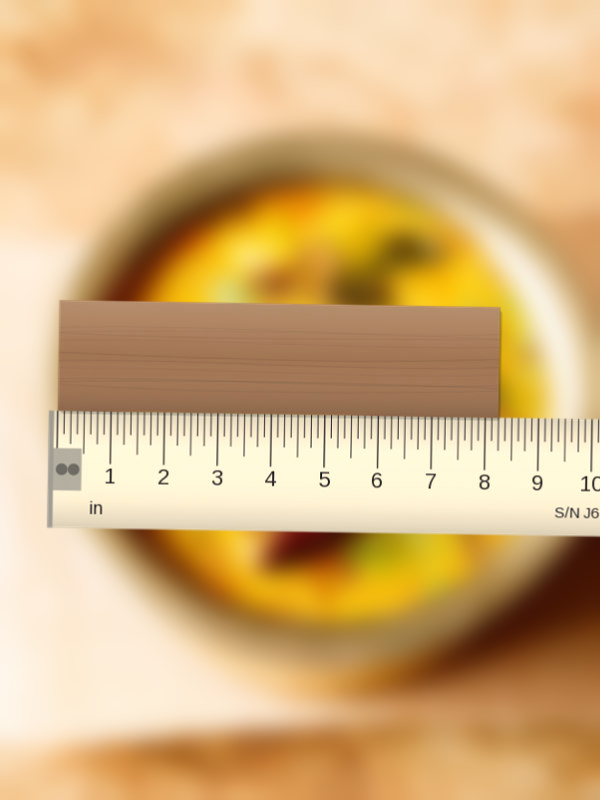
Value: 8.25 in
